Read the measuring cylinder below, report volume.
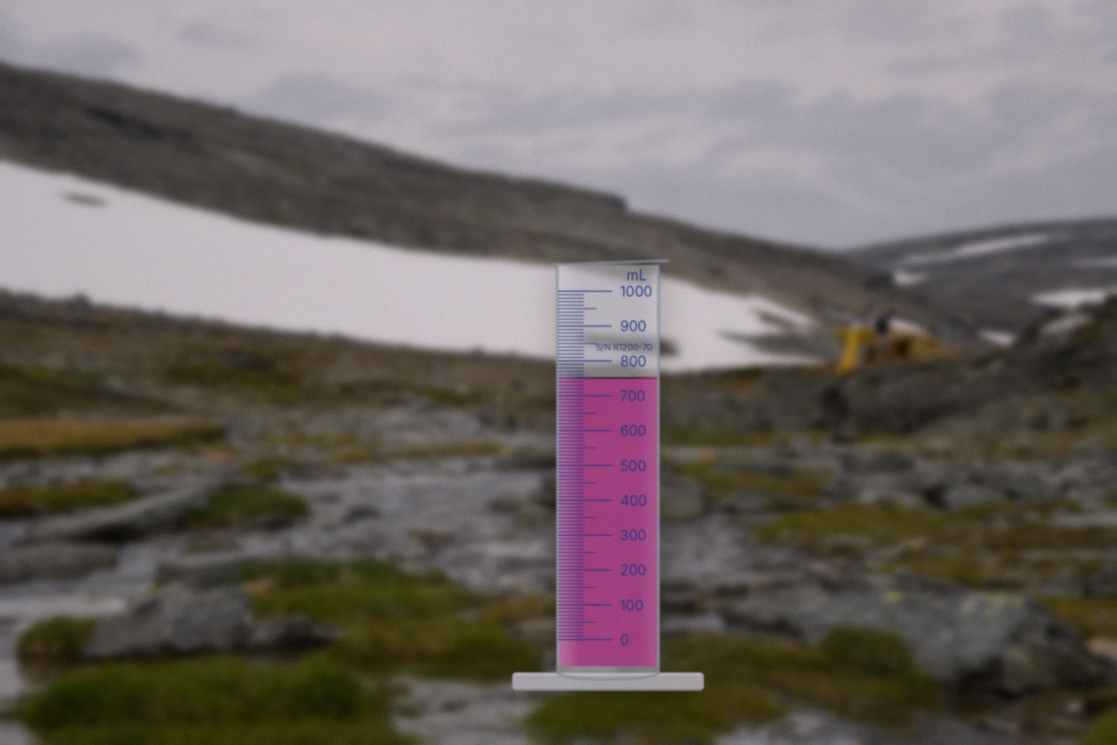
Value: 750 mL
